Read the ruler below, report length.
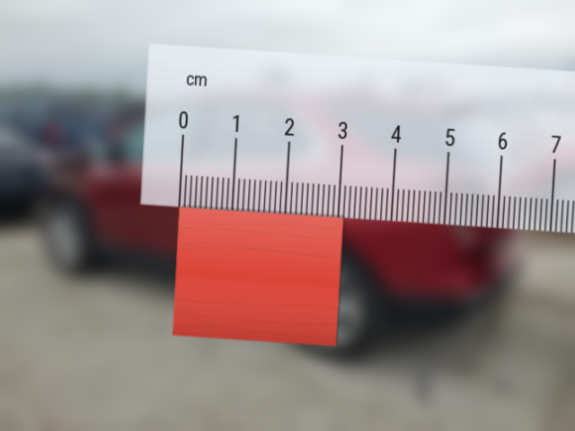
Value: 3.1 cm
